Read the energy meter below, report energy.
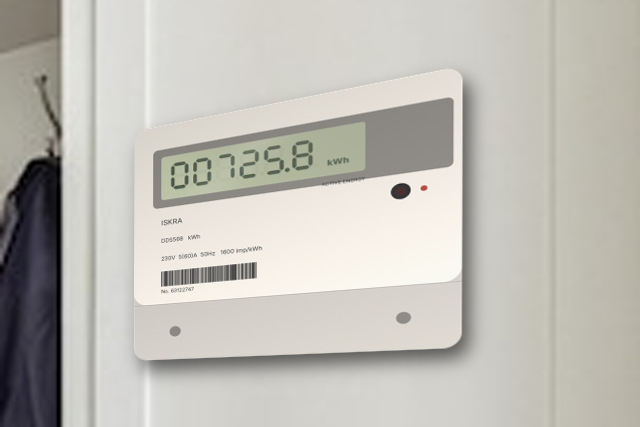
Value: 725.8 kWh
